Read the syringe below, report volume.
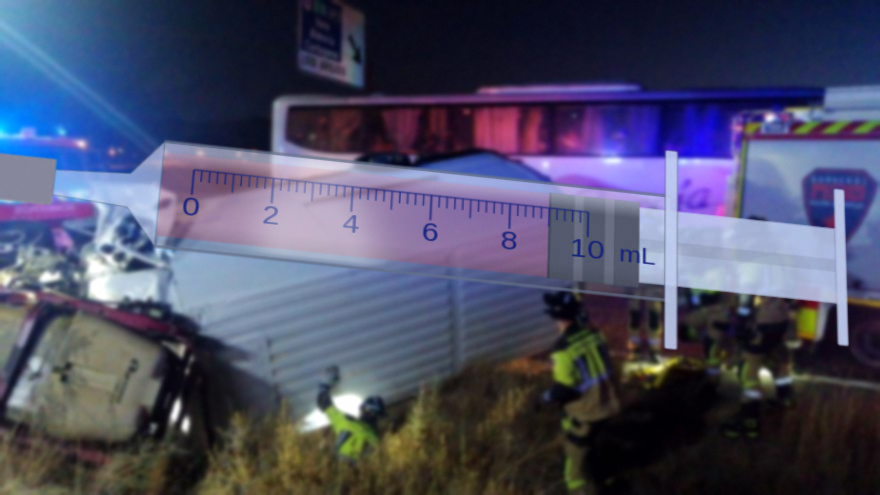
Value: 9 mL
